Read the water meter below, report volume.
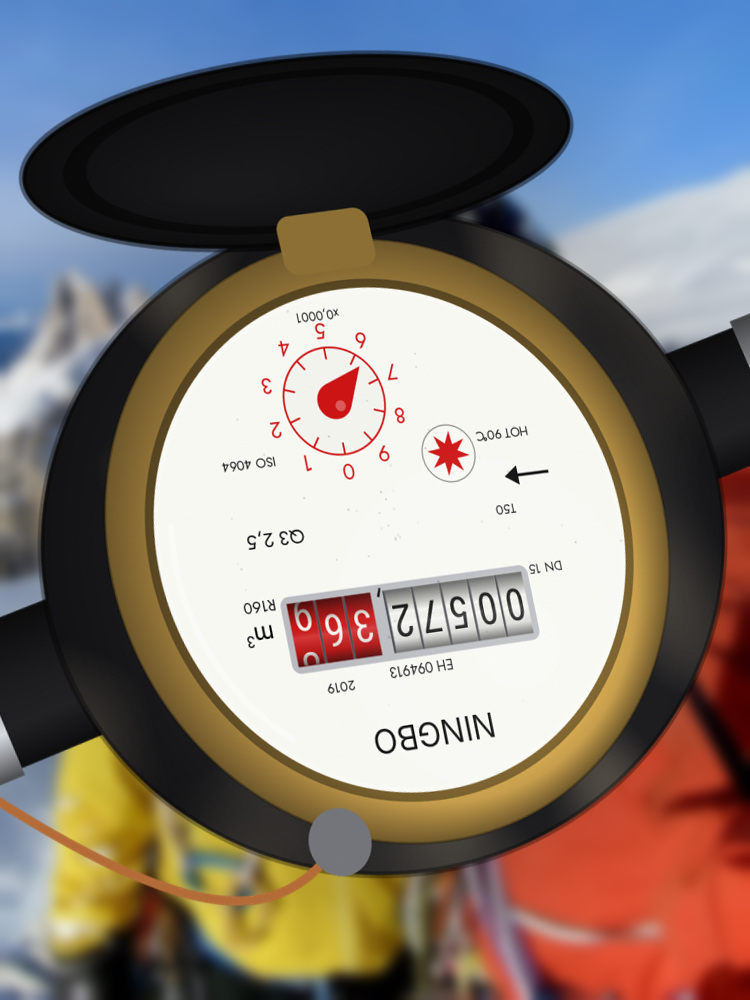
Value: 572.3686 m³
